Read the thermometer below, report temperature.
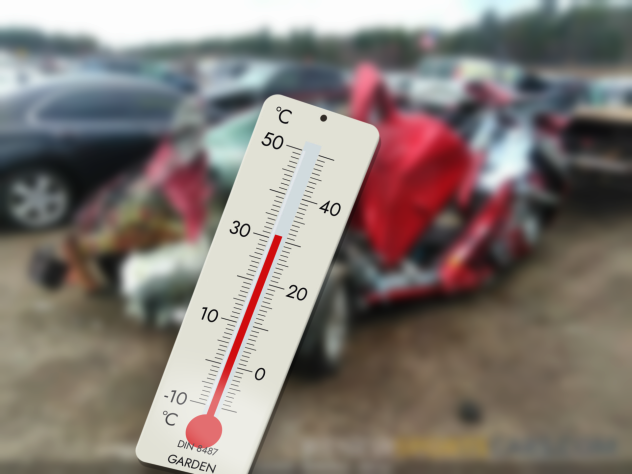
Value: 31 °C
